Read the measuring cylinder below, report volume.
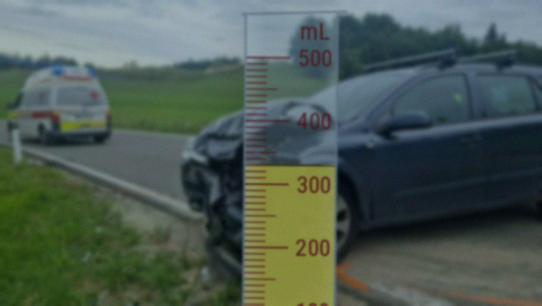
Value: 330 mL
